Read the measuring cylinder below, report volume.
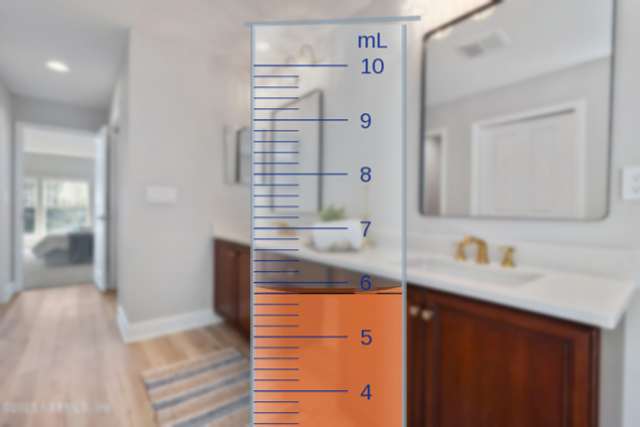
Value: 5.8 mL
